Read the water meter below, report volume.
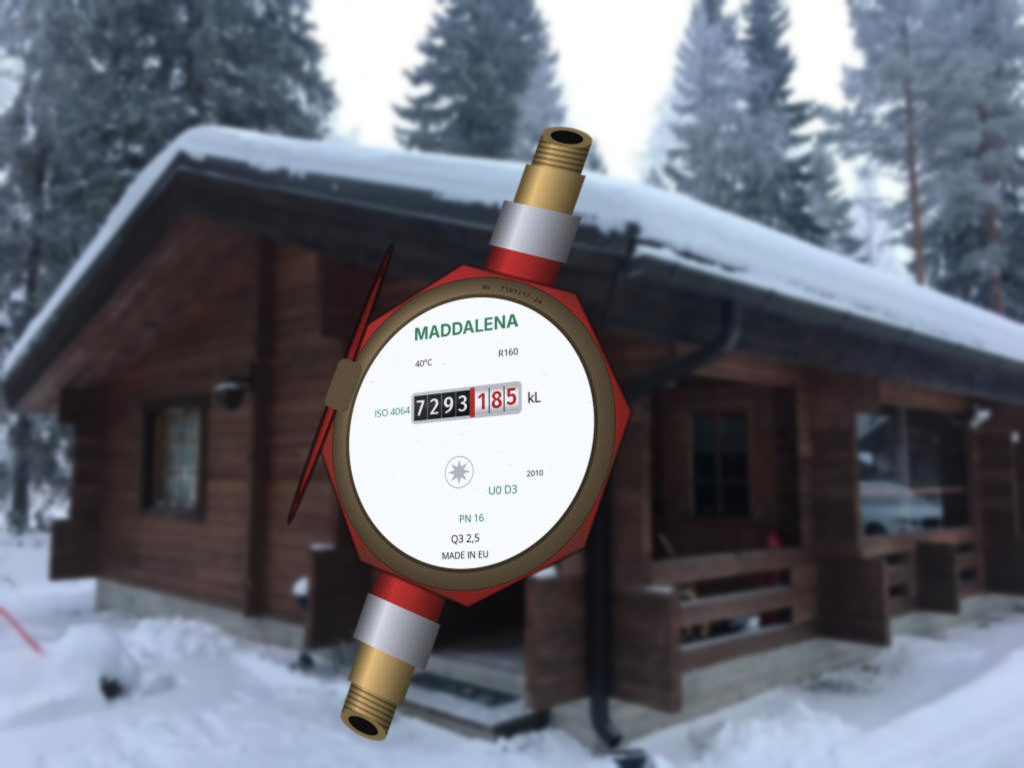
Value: 7293.185 kL
